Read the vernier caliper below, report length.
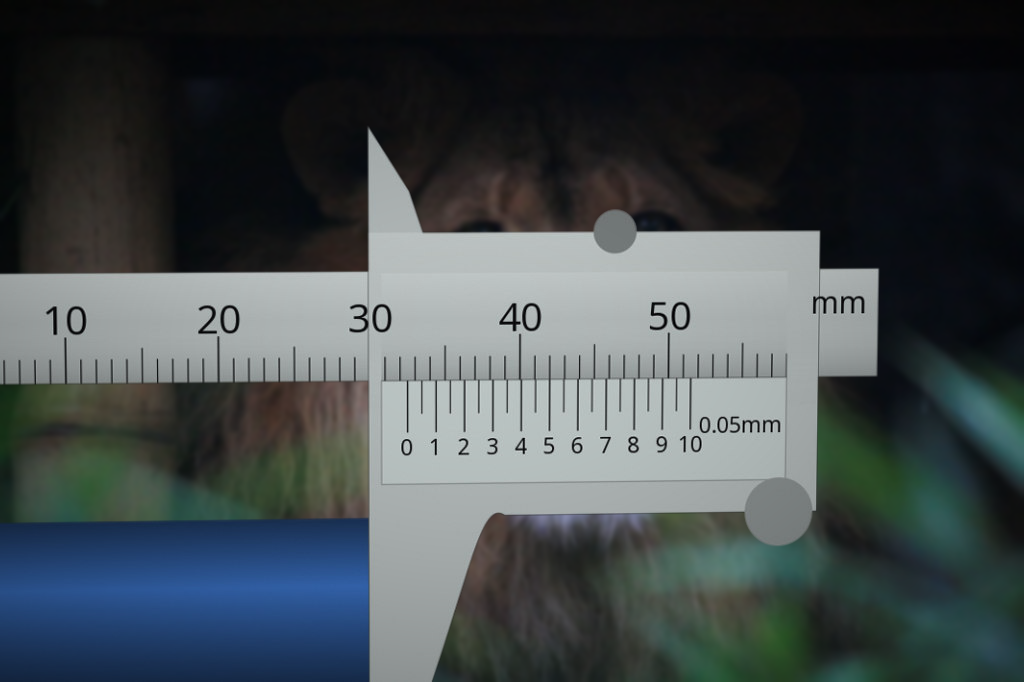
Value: 32.5 mm
